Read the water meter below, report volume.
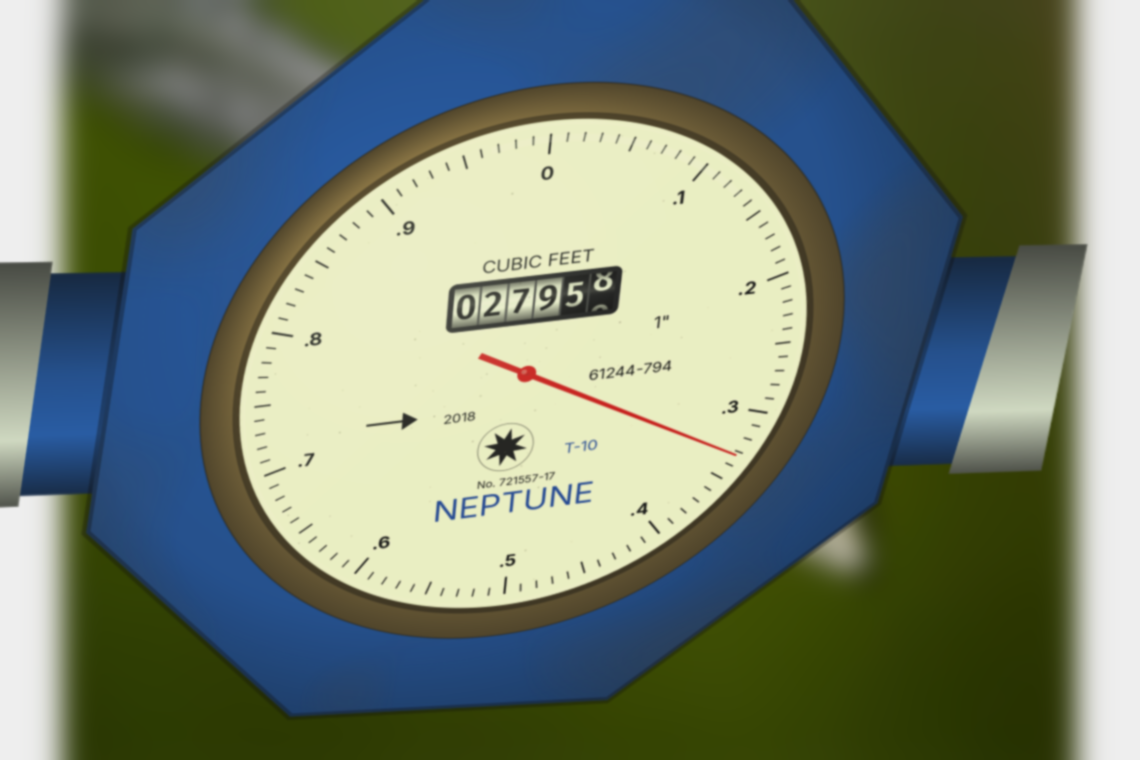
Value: 27958.33 ft³
